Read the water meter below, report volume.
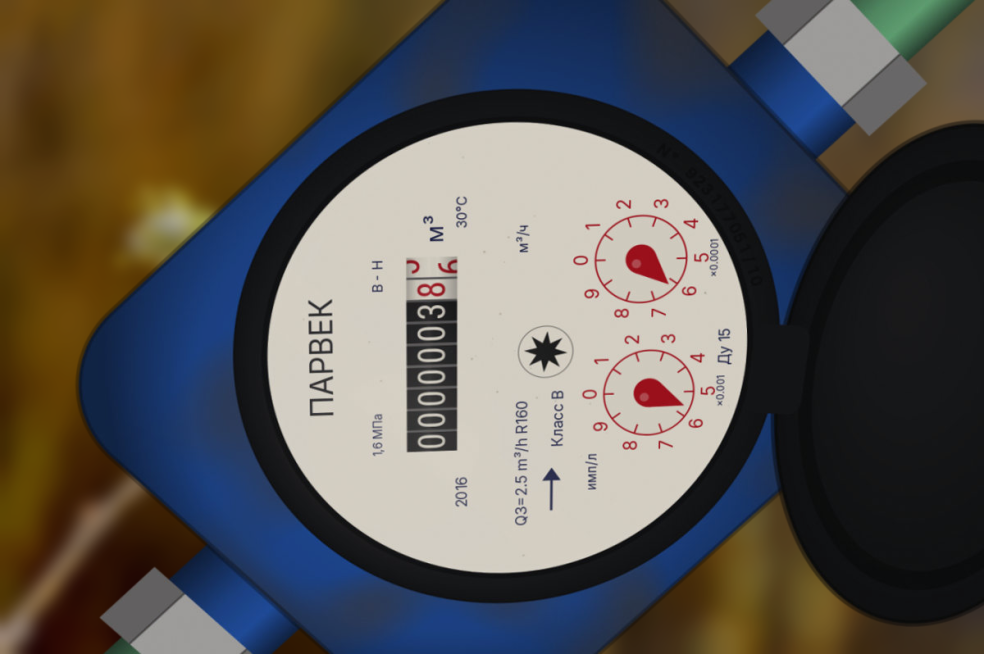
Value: 3.8556 m³
